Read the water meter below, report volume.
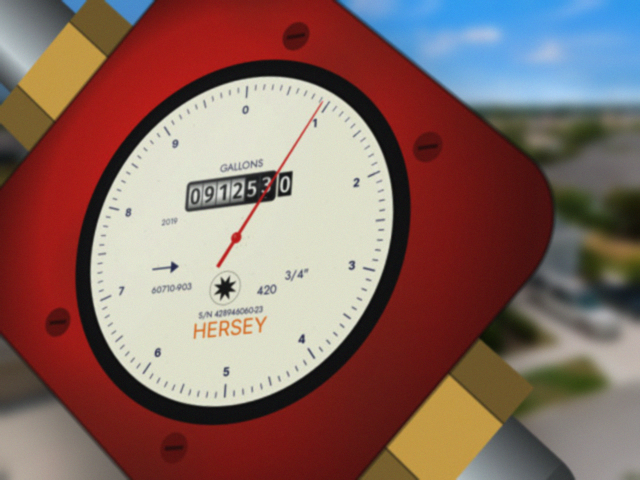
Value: 912530.9 gal
